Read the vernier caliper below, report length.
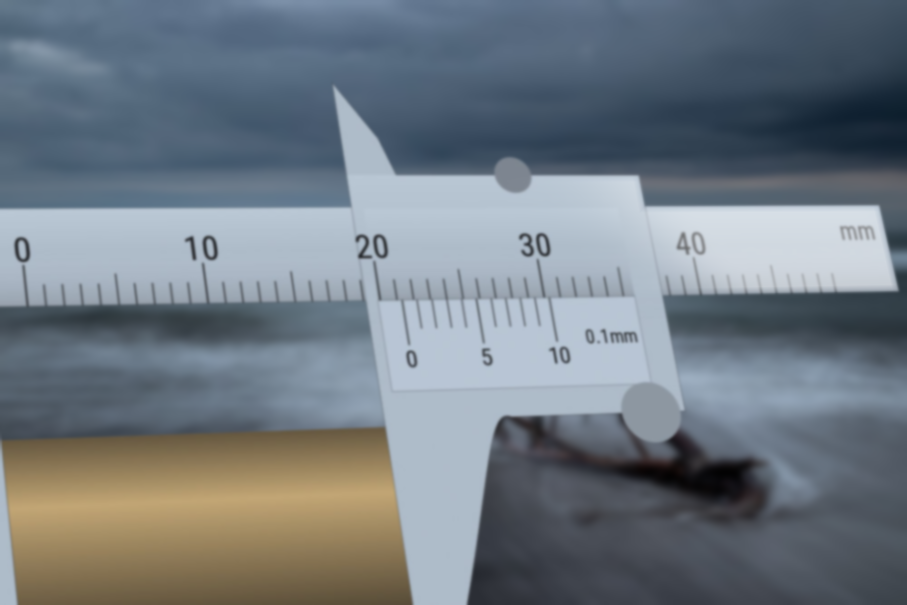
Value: 21.3 mm
